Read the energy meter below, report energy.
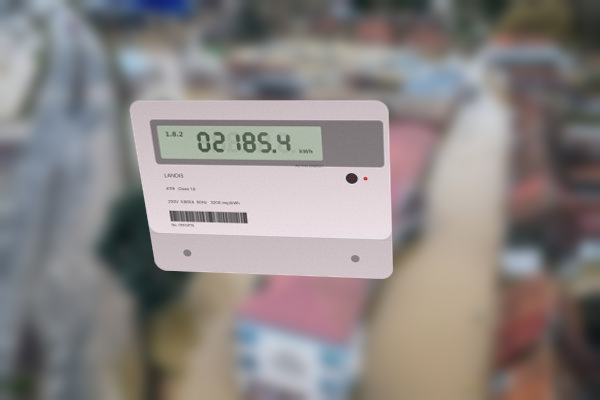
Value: 2185.4 kWh
